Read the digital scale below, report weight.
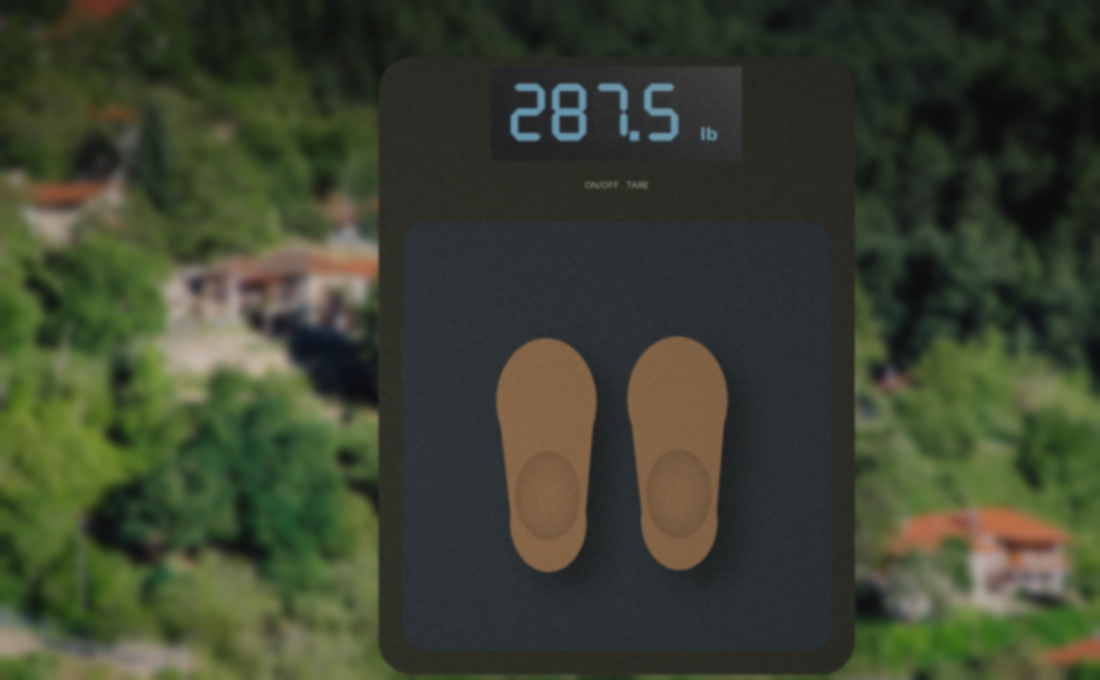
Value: 287.5 lb
